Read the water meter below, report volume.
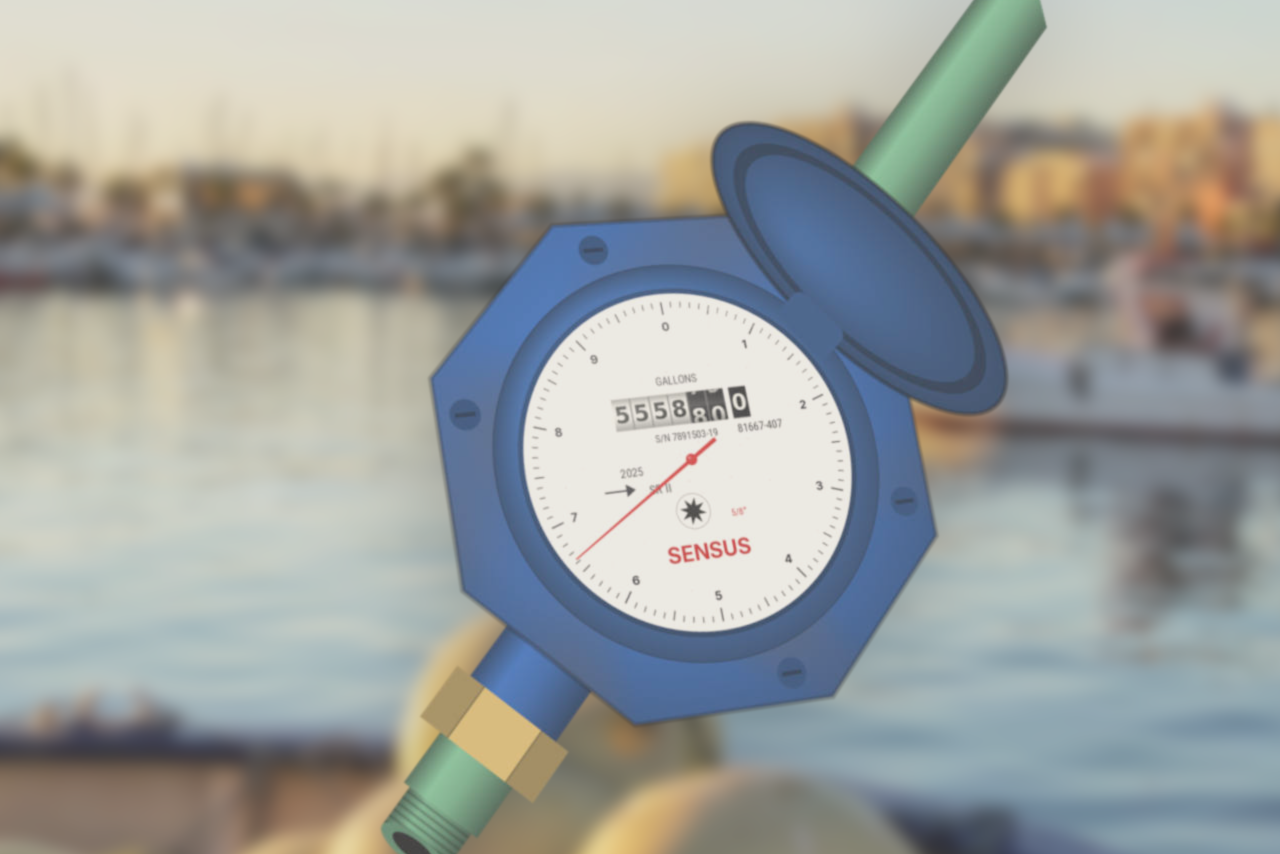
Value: 5558796.6 gal
